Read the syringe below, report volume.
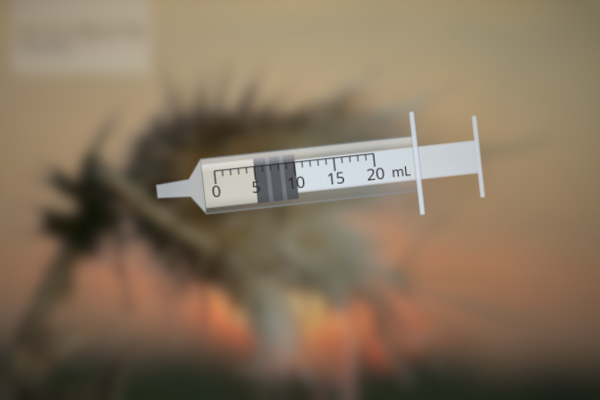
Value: 5 mL
